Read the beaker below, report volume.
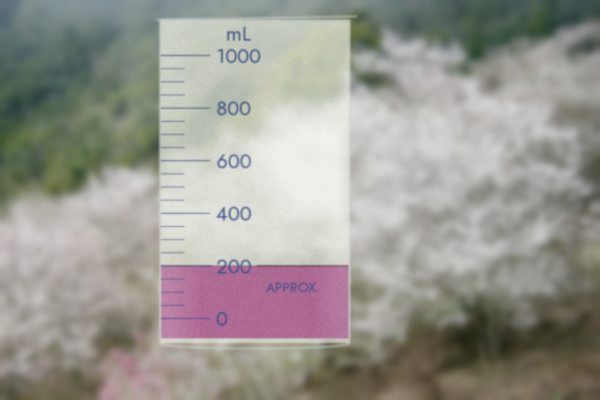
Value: 200 mL
